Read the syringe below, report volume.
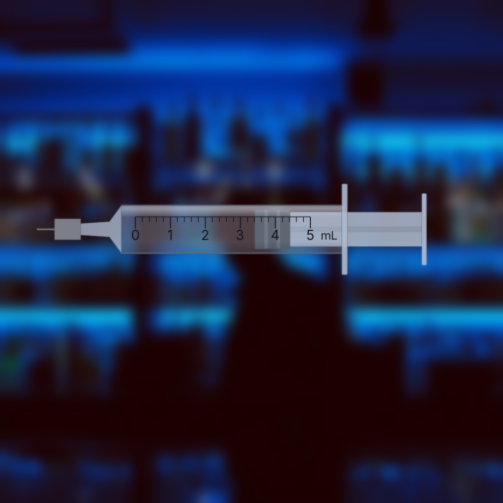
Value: 3.4 mL
